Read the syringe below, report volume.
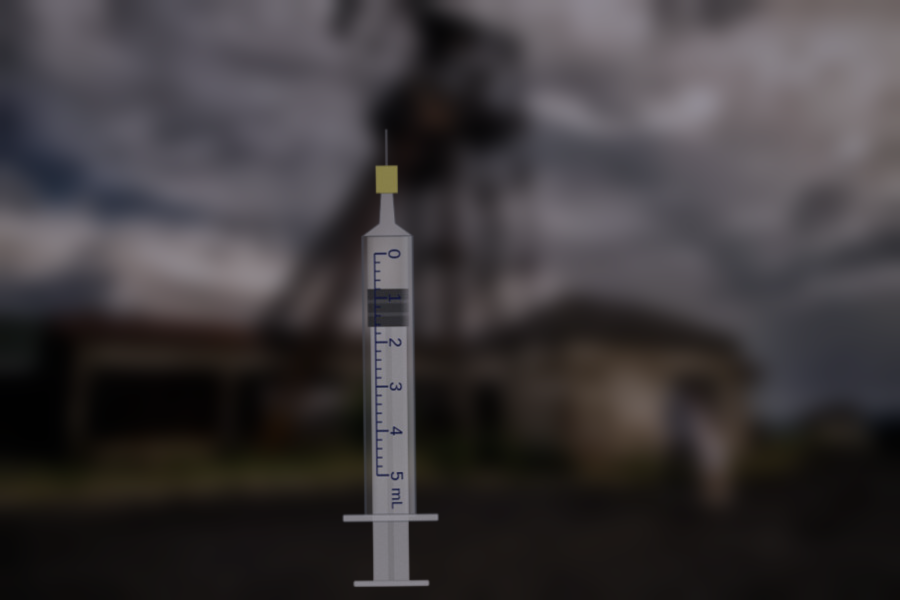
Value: 0.8 mL
